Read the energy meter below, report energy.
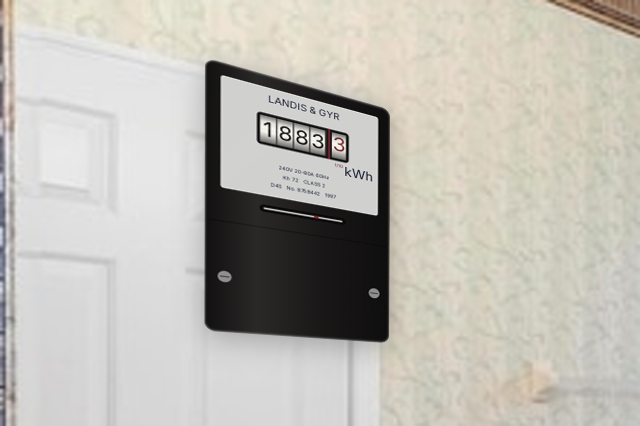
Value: 1883.3 kWh
